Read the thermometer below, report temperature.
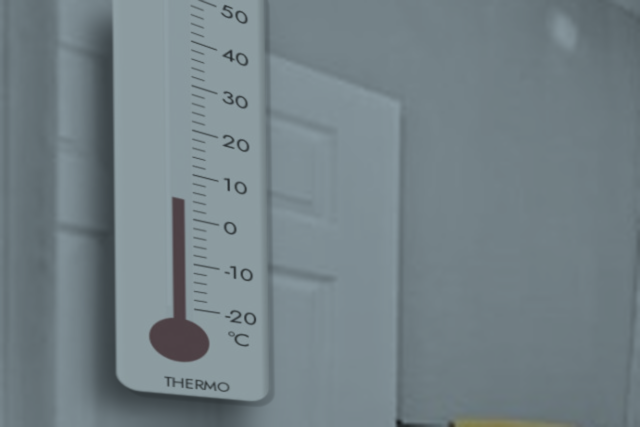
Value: 4 °C
